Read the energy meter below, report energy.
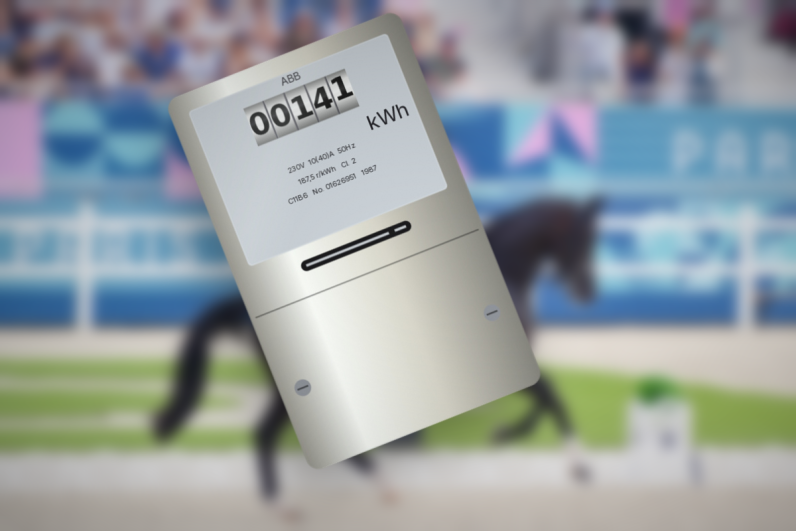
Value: 141 kWh
